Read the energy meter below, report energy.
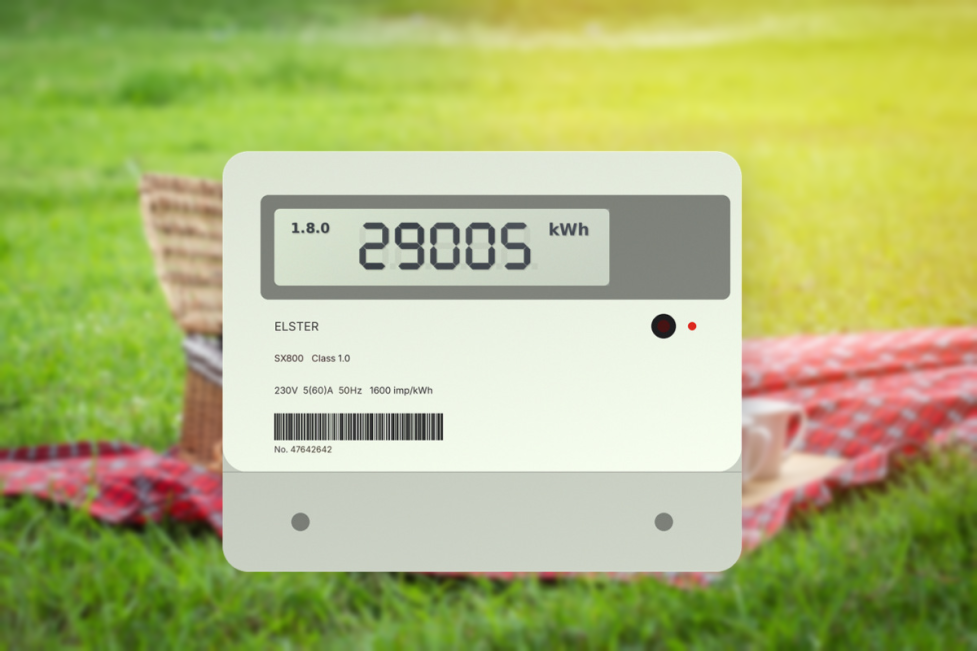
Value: 29005 kWh
